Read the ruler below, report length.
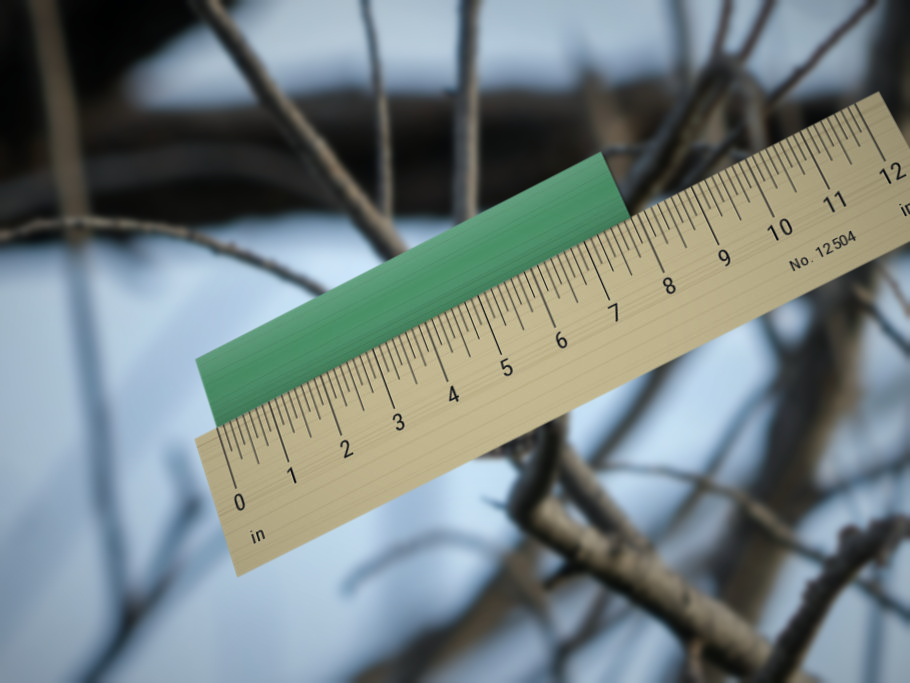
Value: 7.875 in
